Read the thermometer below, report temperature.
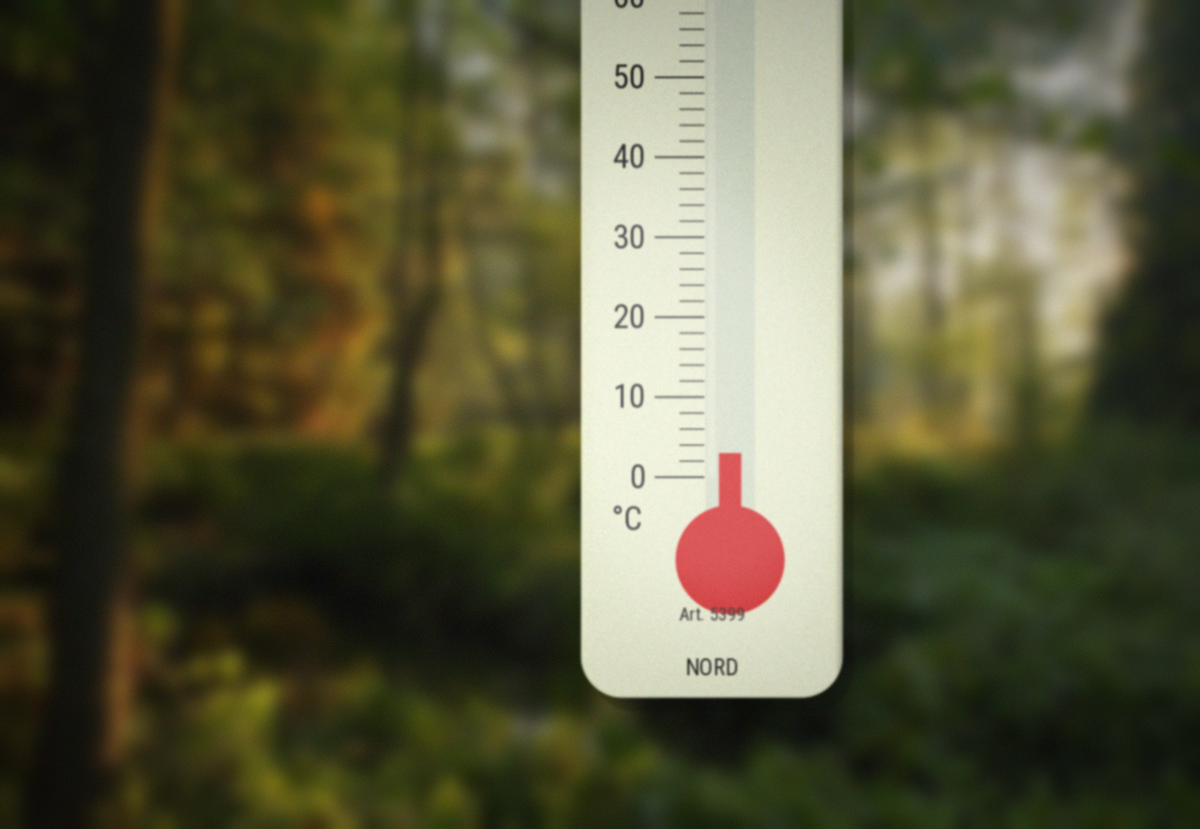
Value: 3 °C
